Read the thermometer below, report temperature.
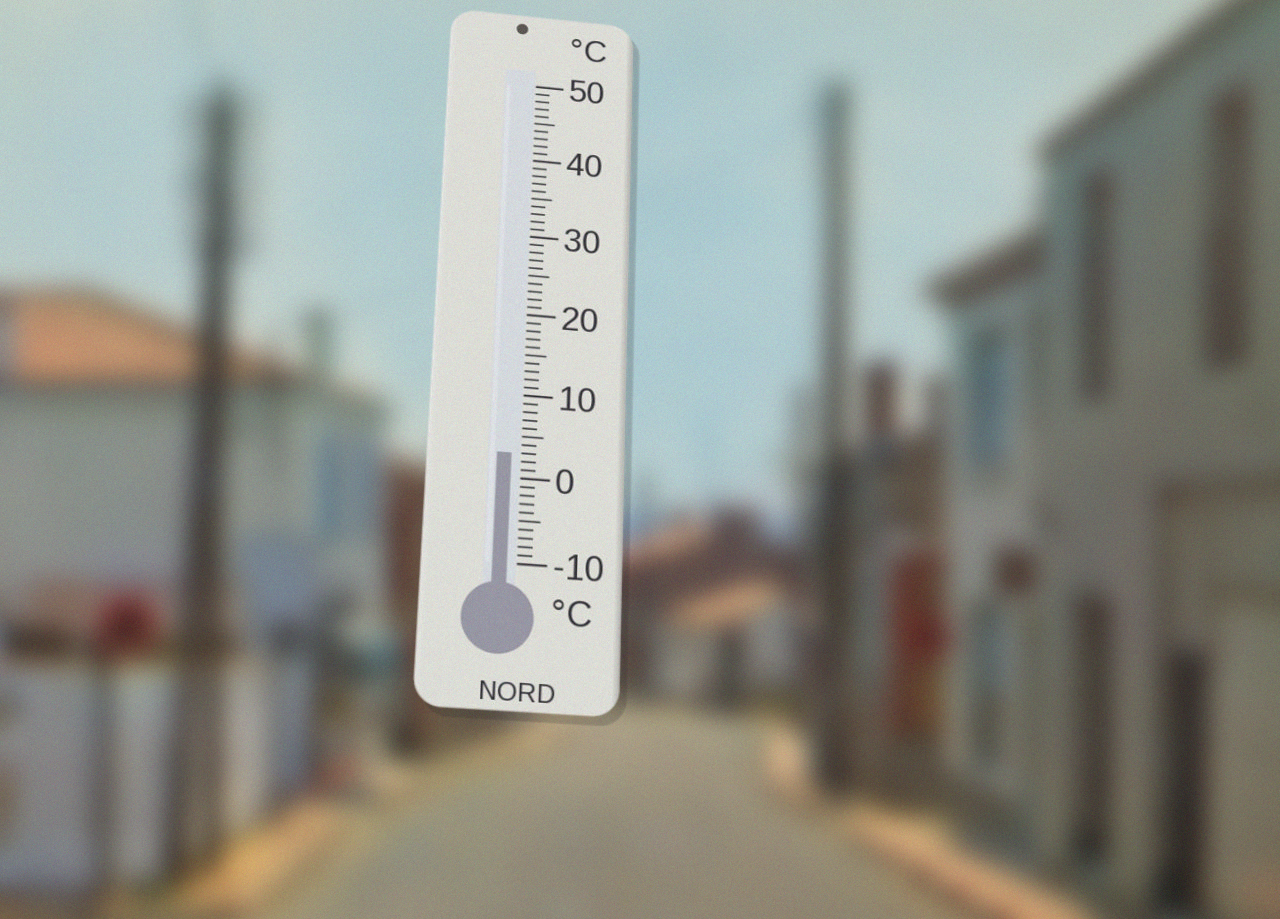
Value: 3 °C
